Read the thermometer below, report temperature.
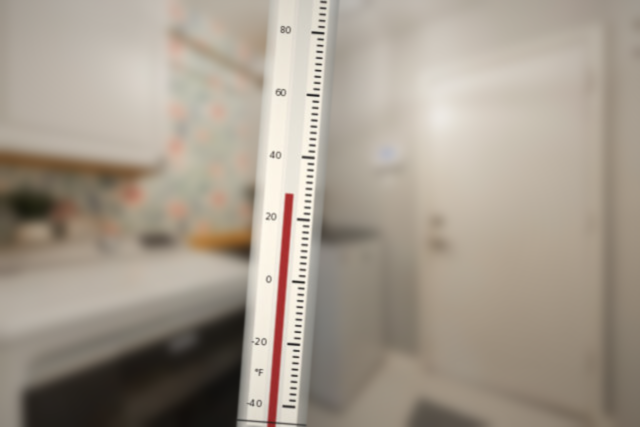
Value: 28 °F
